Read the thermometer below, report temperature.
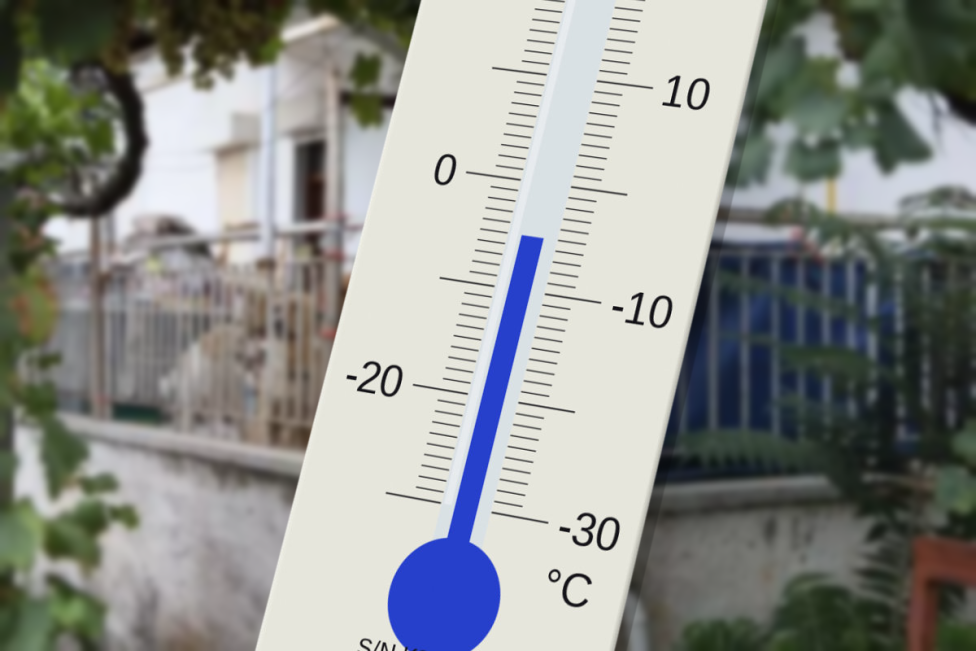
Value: -5 °C
